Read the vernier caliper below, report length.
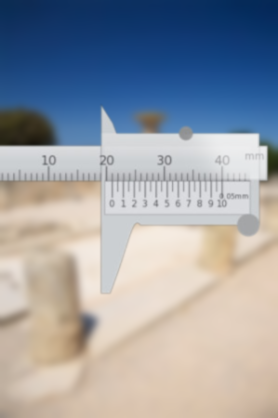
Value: 21.0 mm
